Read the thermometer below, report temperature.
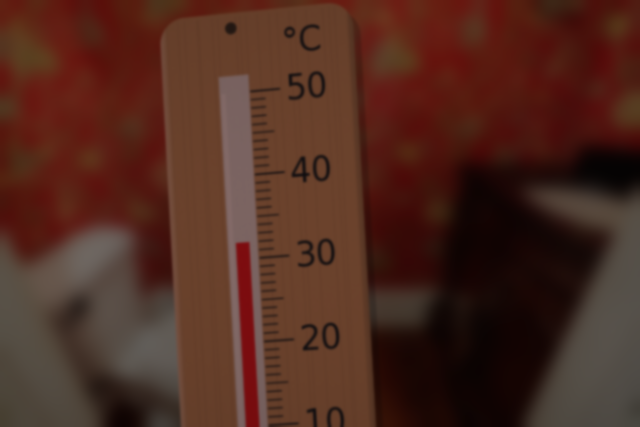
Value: 32 °C
